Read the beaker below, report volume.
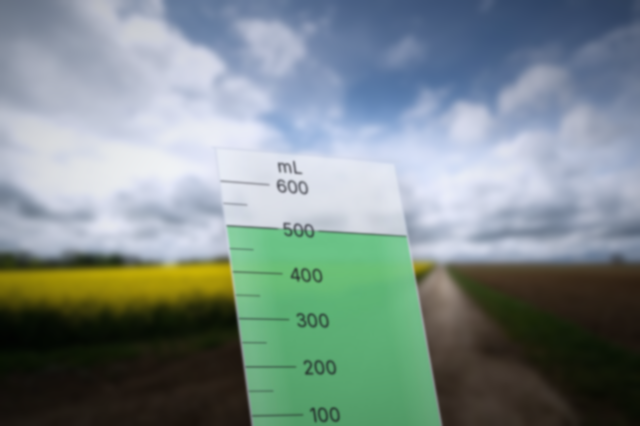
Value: 500 mL
